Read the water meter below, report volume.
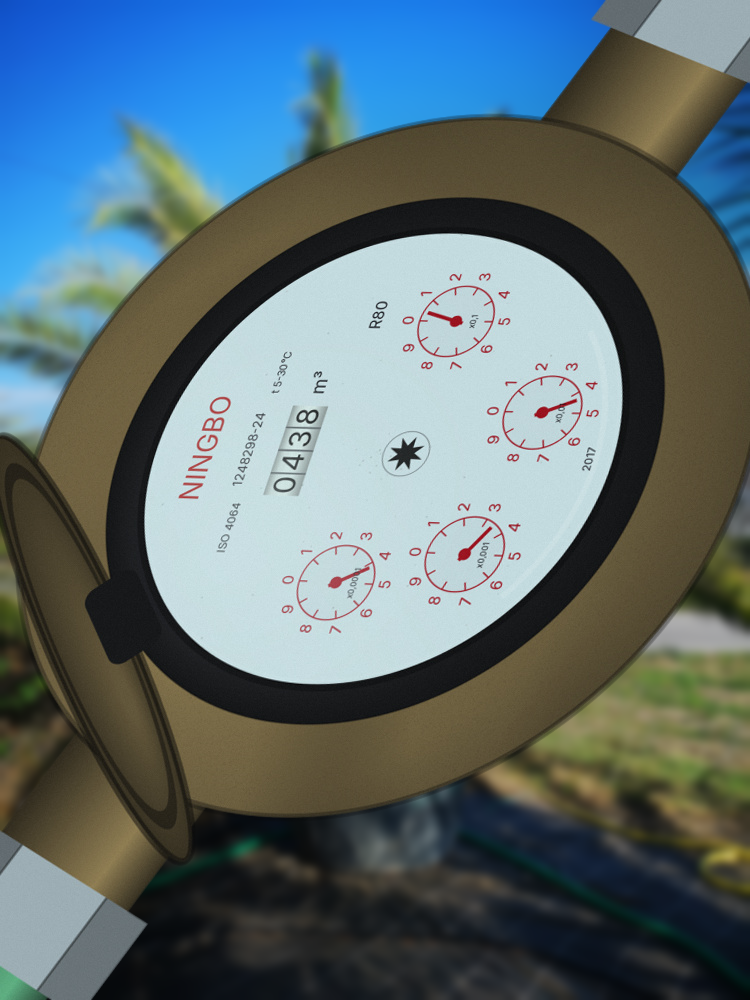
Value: 438.0434 m³
